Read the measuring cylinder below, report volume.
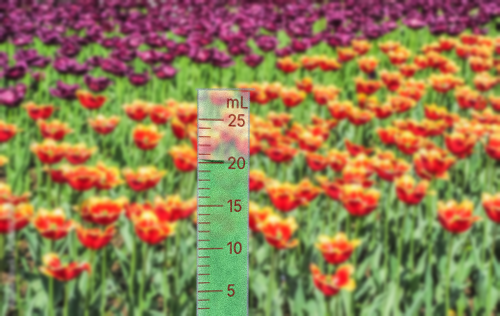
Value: 20 mL
